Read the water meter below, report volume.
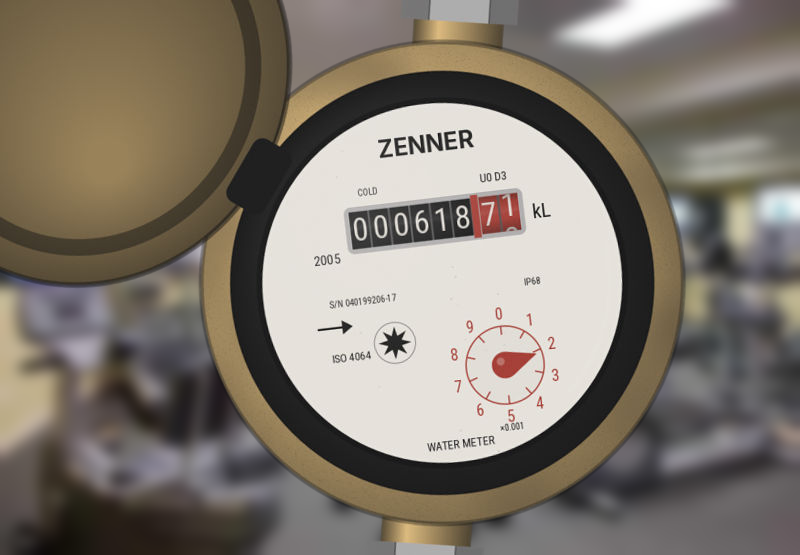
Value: 618.712 kL
